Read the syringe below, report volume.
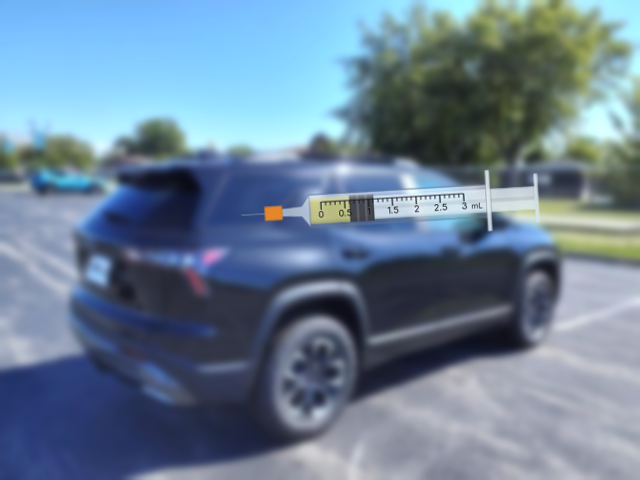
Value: 0.6 mL
